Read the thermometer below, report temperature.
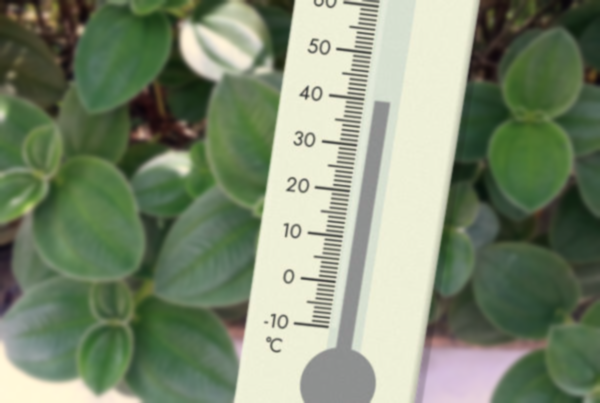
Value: 40 °C
